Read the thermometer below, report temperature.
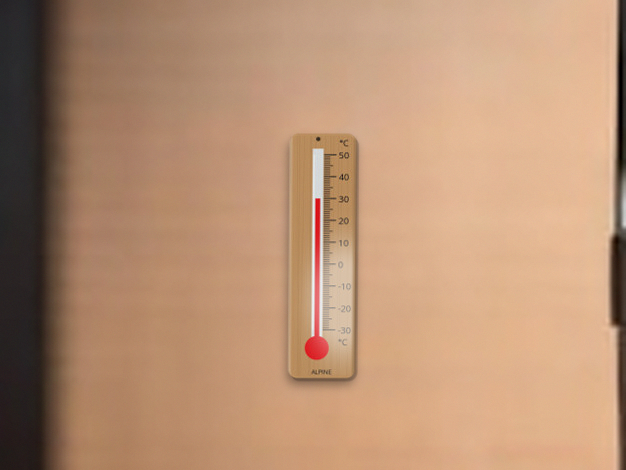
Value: 30 °C
